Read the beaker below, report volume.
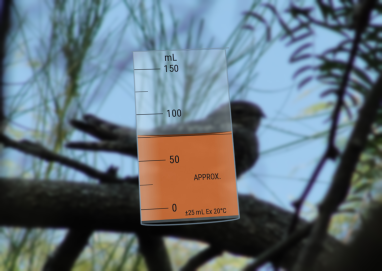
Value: 75 mL
